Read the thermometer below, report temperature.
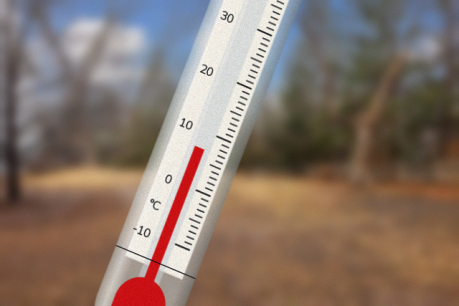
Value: 7 °C
